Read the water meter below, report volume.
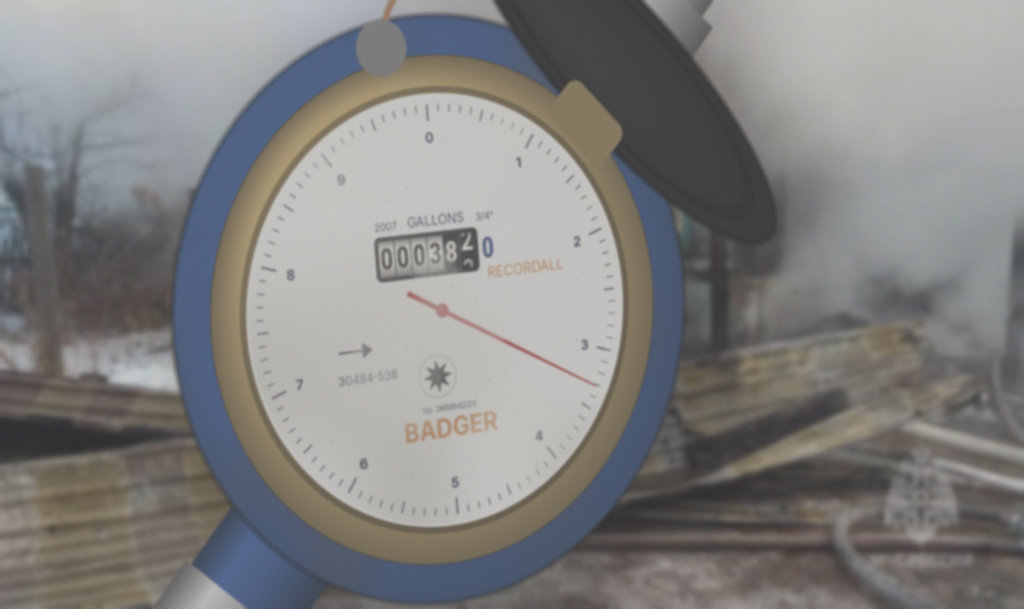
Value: 3823.3 gal
